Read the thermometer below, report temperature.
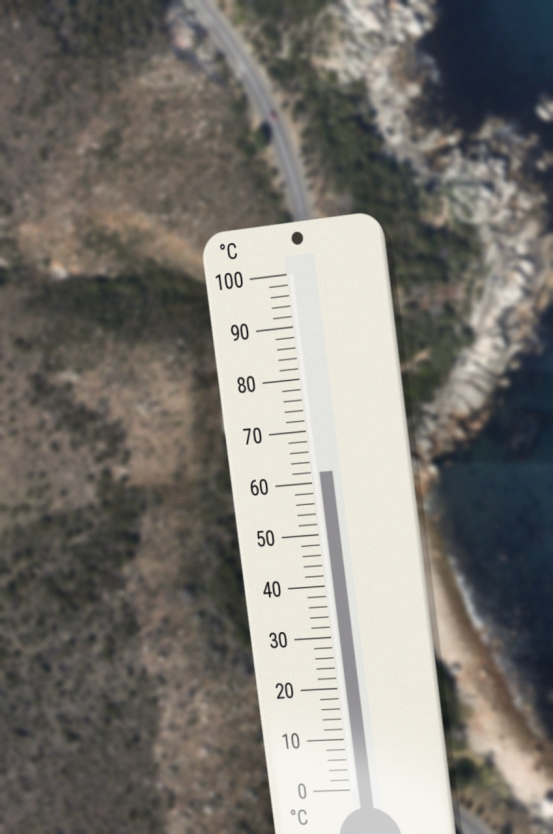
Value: 62 °C
